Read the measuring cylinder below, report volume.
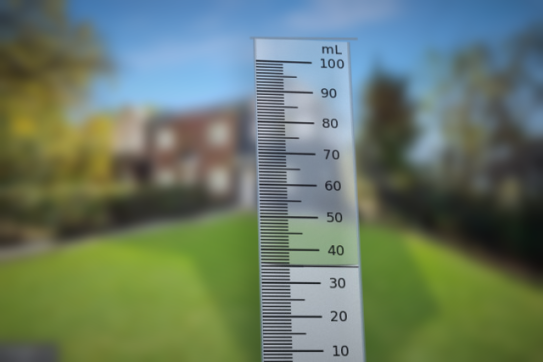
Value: 35 mL
